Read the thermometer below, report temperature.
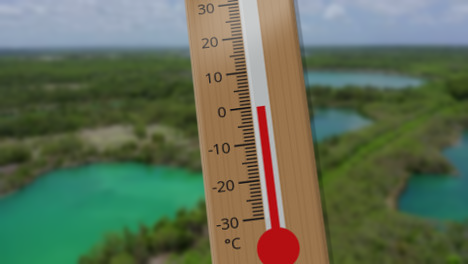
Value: 0 °C
